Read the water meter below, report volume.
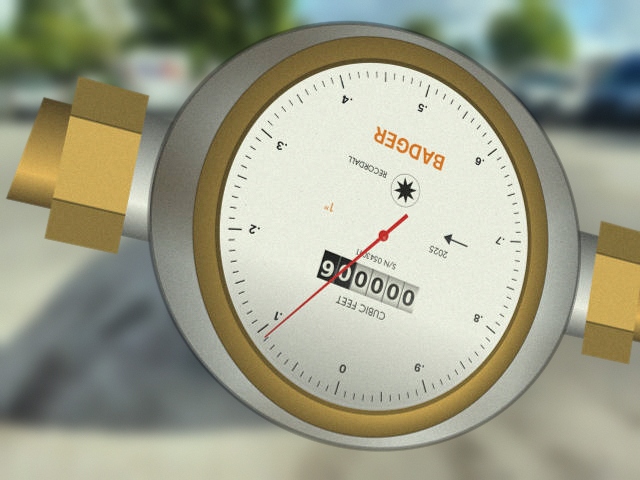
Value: 6.09 ft³
